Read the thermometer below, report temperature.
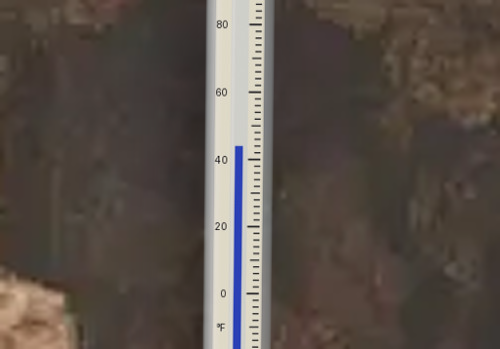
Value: 44 °F
